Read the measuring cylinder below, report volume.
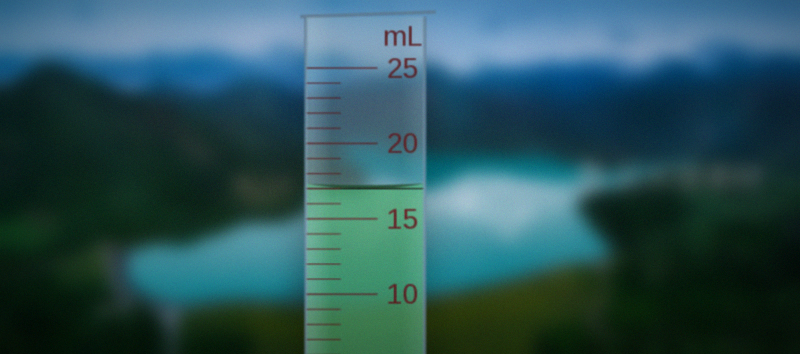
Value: 17 mL
